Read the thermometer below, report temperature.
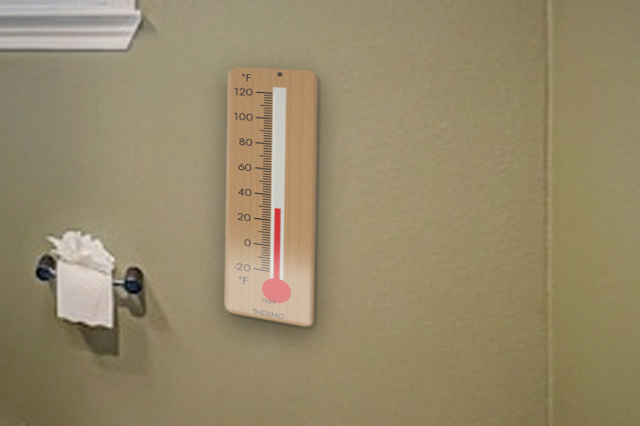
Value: 30 °F
